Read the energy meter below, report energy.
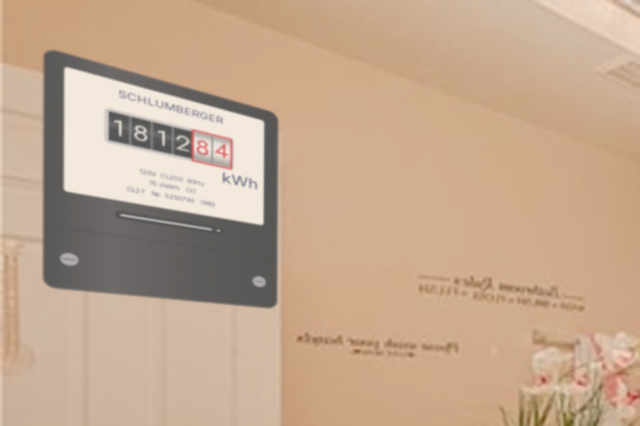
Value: 1812.84 kWh
